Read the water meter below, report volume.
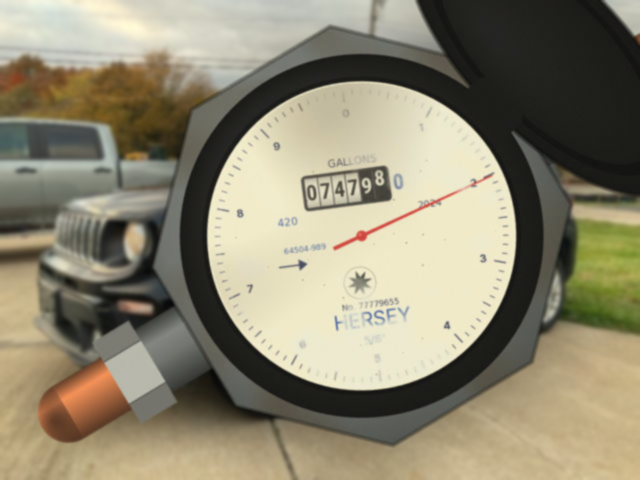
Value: 747982.0 gal
